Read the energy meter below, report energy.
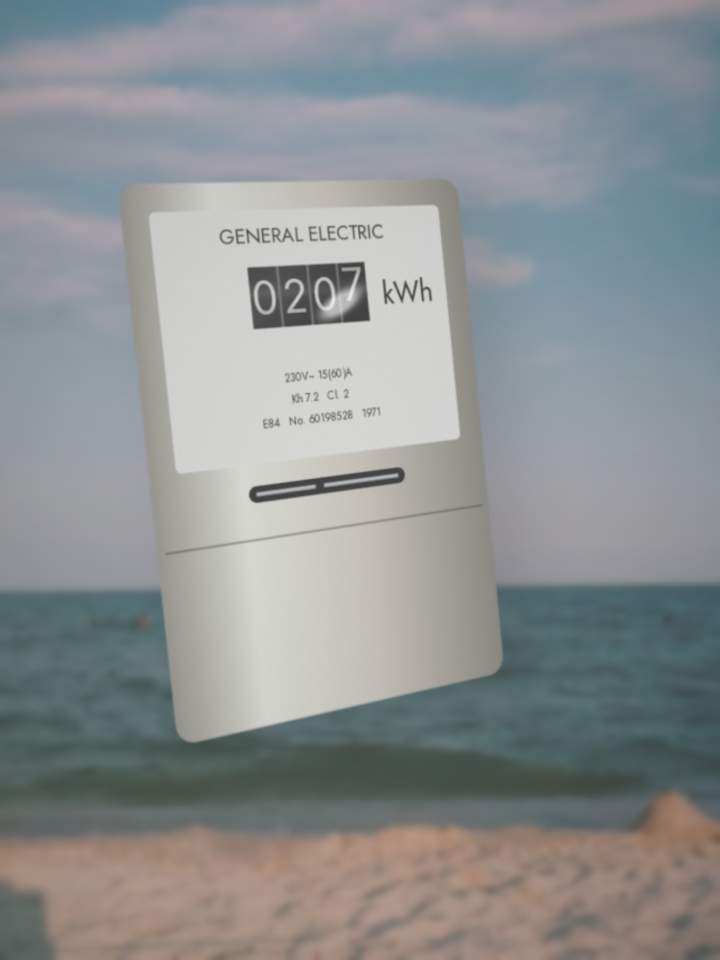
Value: 207 kWh
